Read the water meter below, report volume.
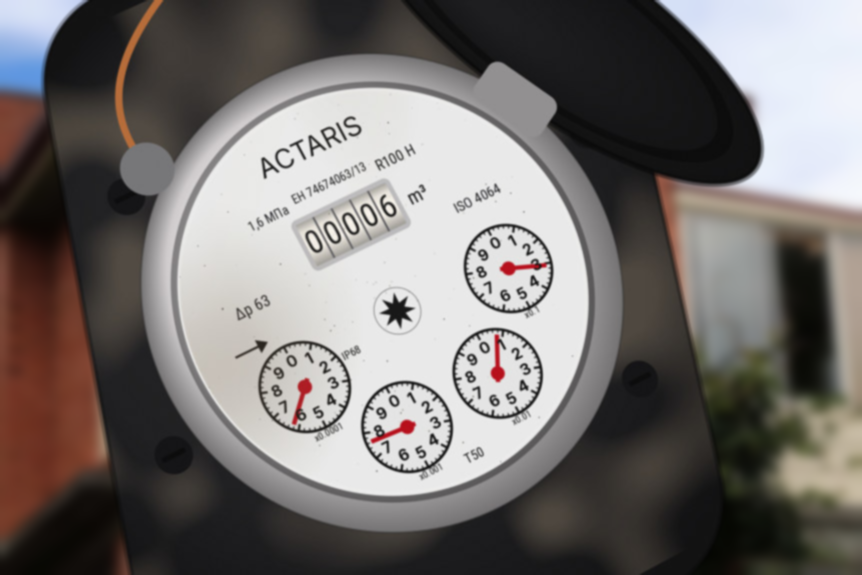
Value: 6.3076 m³
